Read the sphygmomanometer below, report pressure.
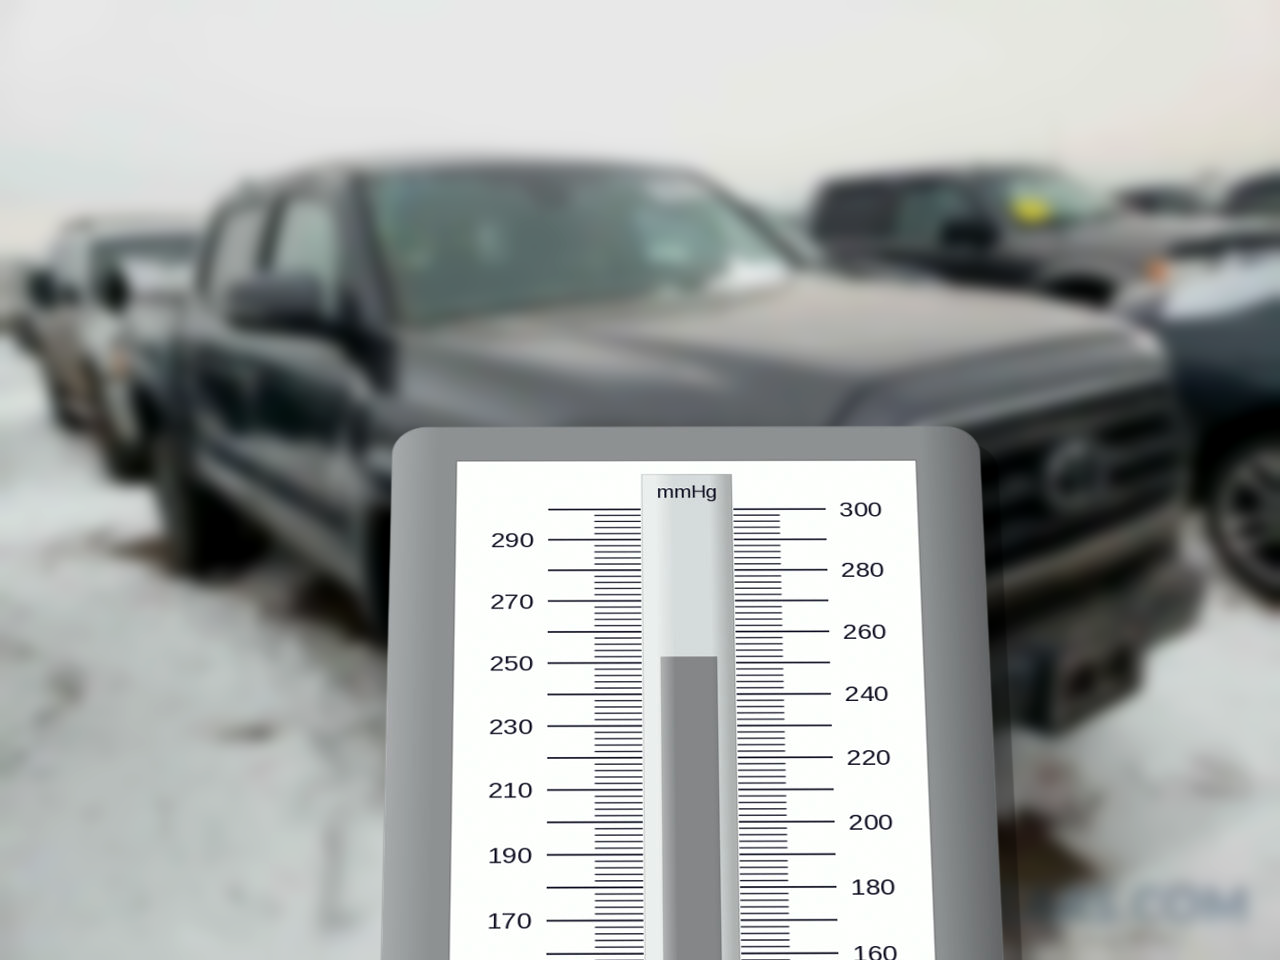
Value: 252 mmHg
